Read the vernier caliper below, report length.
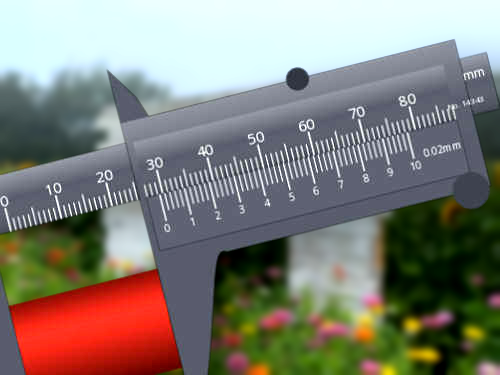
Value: 29.4 mm
